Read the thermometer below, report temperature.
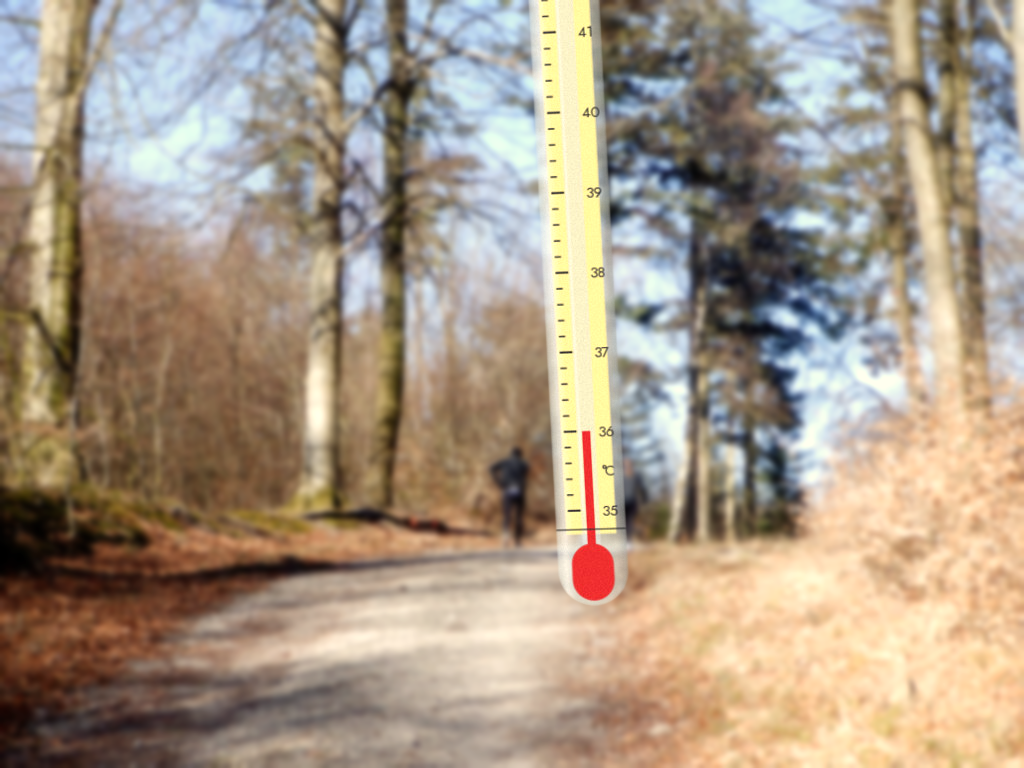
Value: 36 °C
